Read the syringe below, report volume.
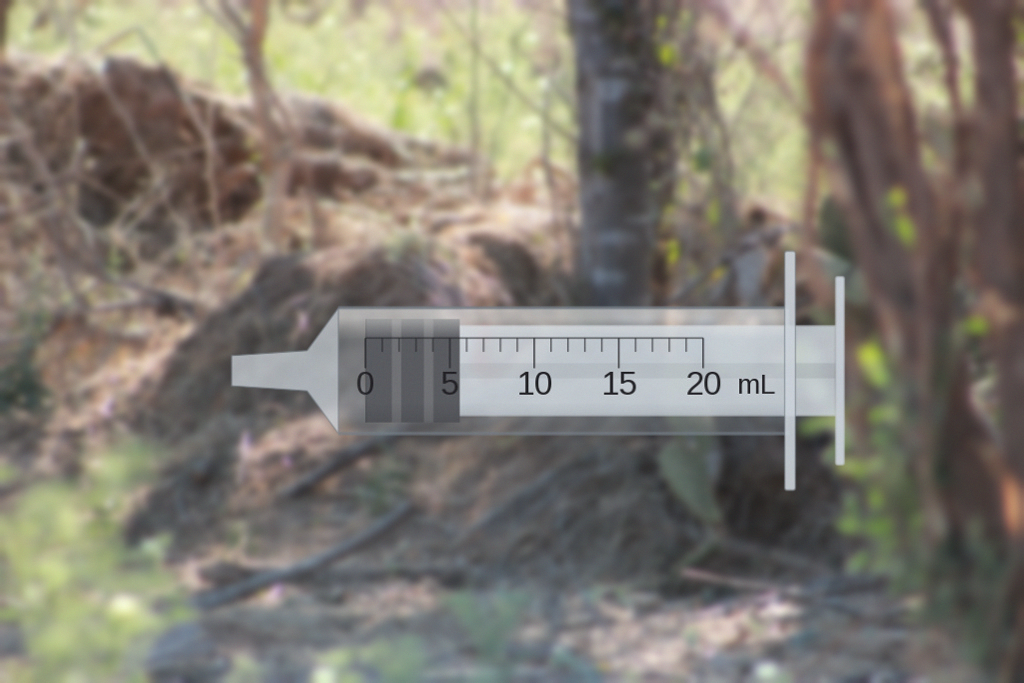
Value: 0 mL
